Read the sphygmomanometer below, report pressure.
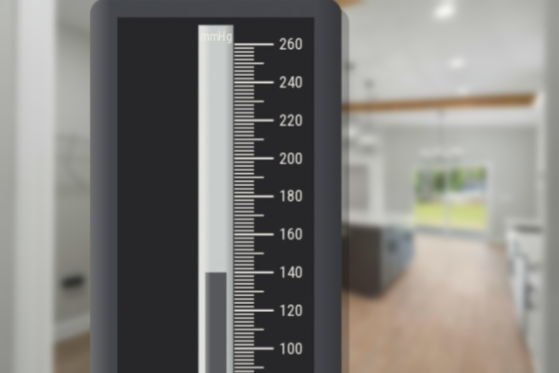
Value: 140 mmHg
